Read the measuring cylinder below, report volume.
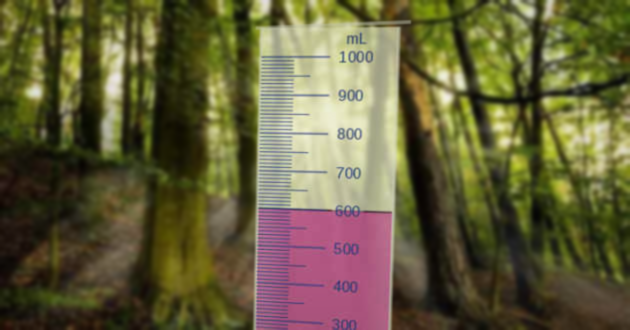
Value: 600 mL
